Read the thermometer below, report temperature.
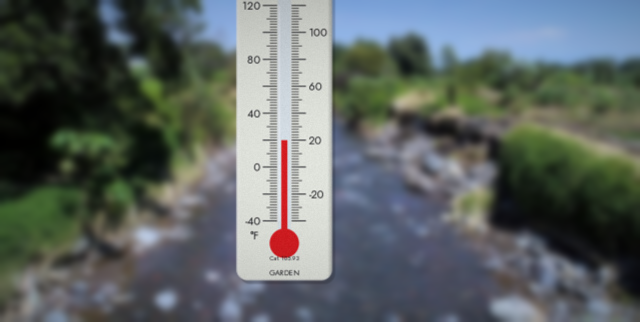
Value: 20 °F
